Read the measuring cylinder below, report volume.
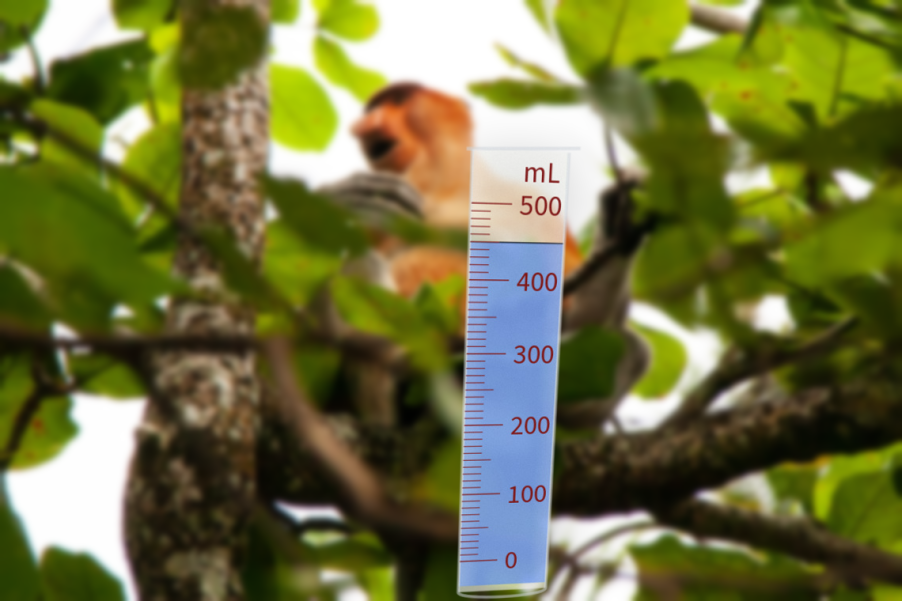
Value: 450 mL
